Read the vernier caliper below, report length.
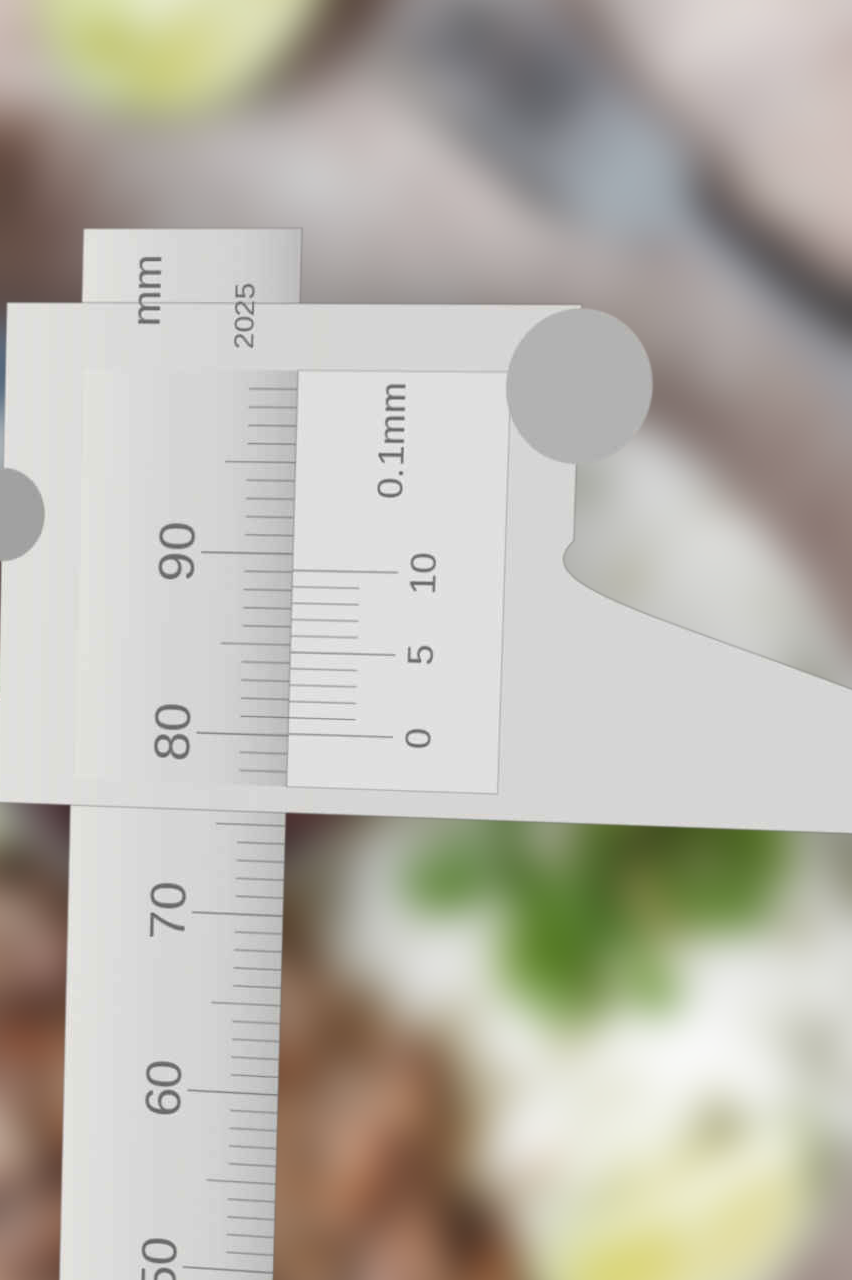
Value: 80.1 mm
